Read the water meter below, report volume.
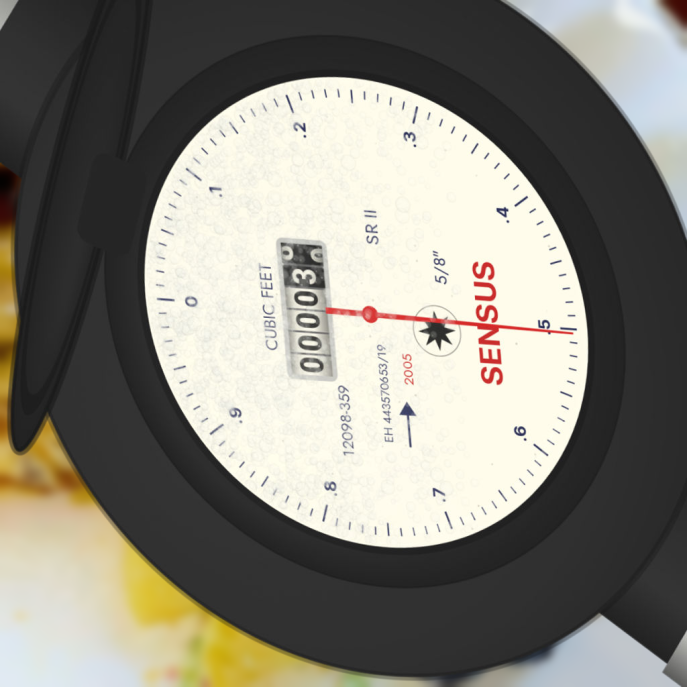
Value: 38.50 ft³
